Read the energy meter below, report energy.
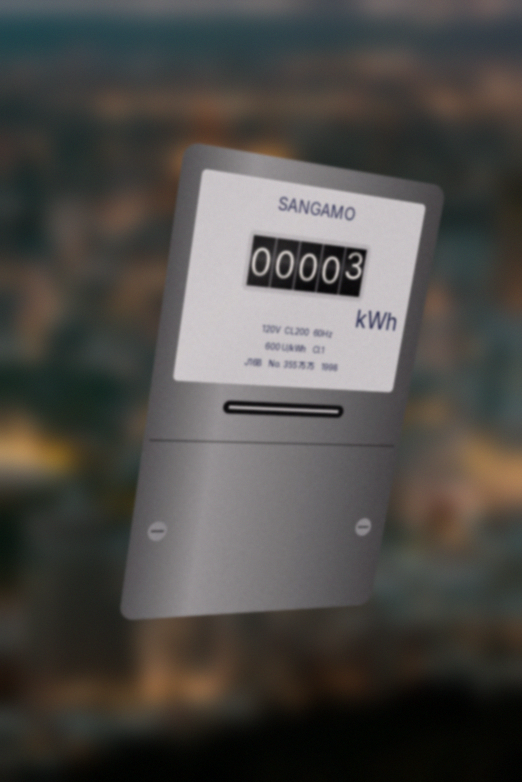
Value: 3 kWh
